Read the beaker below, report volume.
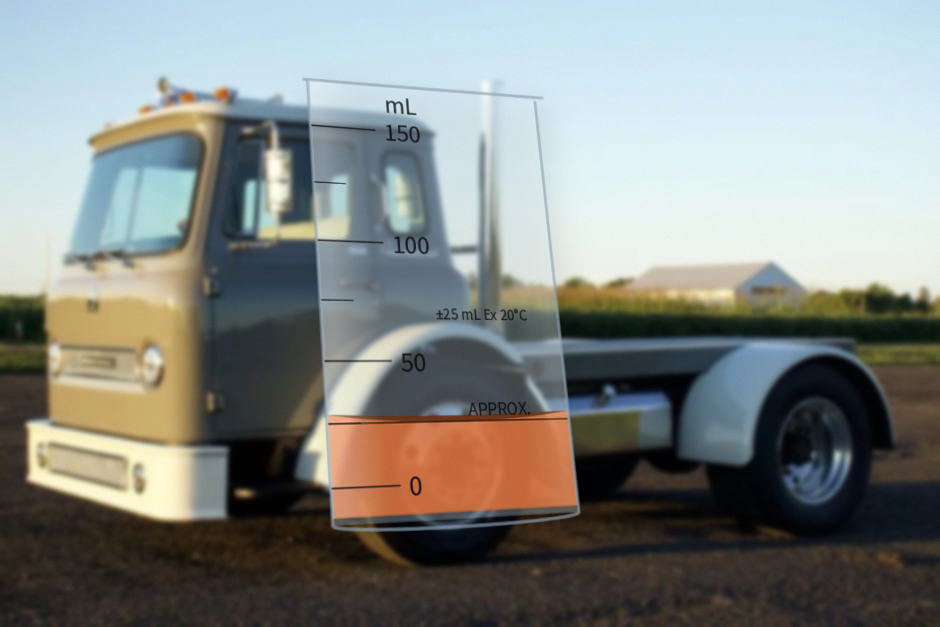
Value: 25 mL
